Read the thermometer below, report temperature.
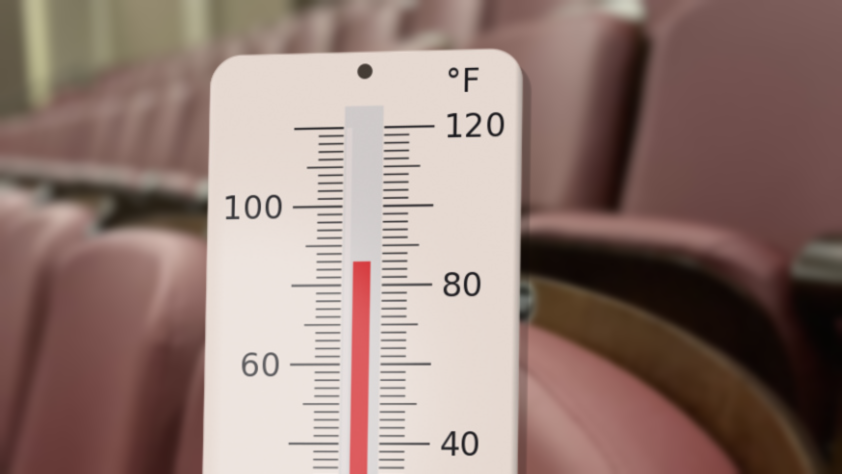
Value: 86 °F
